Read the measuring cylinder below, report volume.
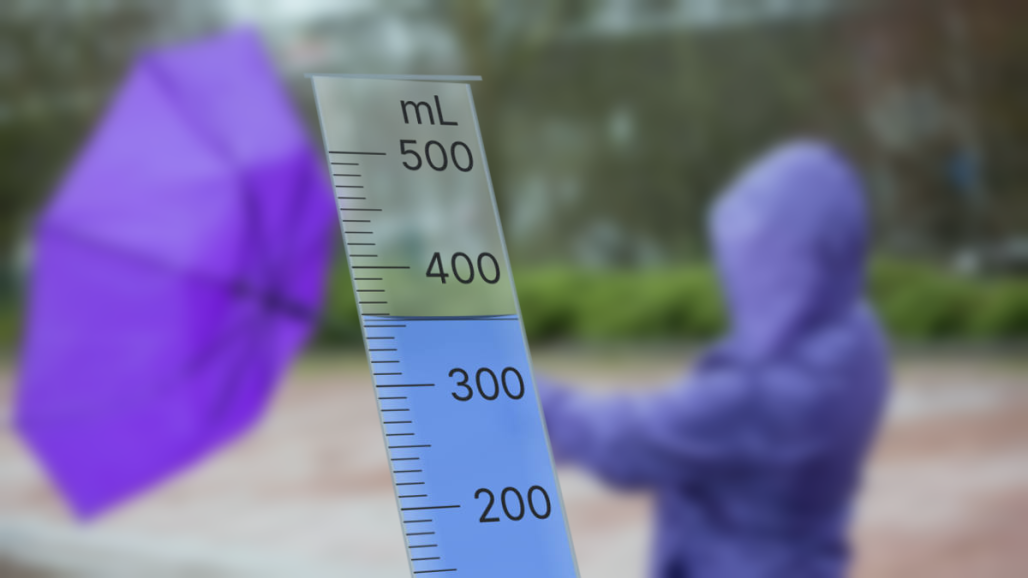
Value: 355 mL
